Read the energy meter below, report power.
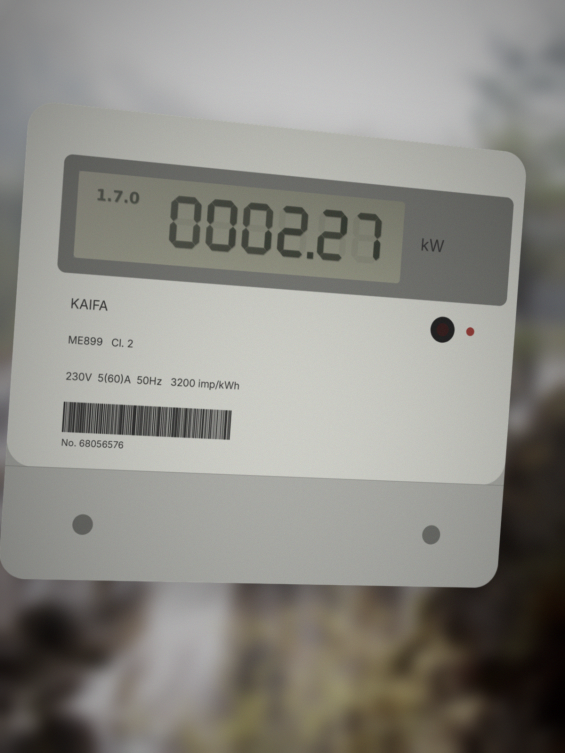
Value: 2.27 kW
